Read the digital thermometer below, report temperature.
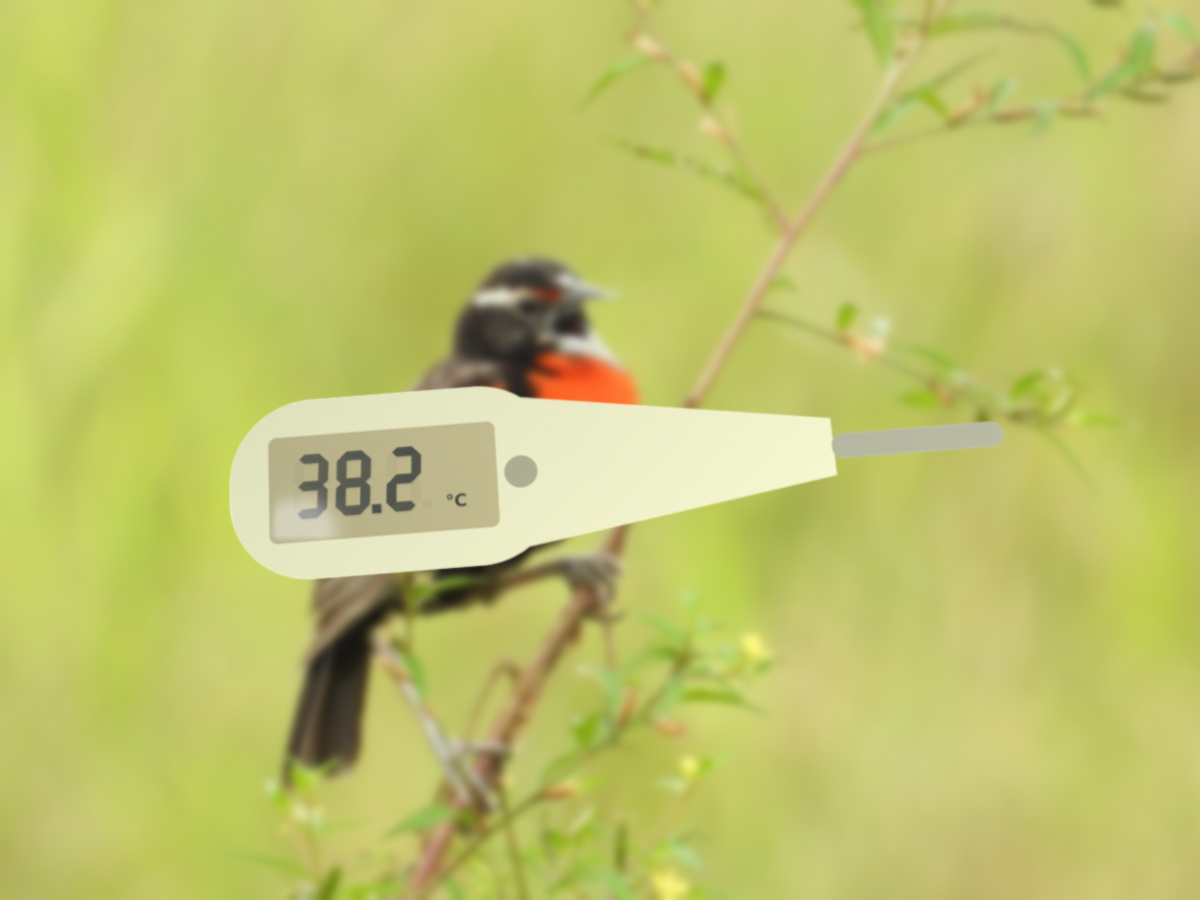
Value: 38.2 °C
